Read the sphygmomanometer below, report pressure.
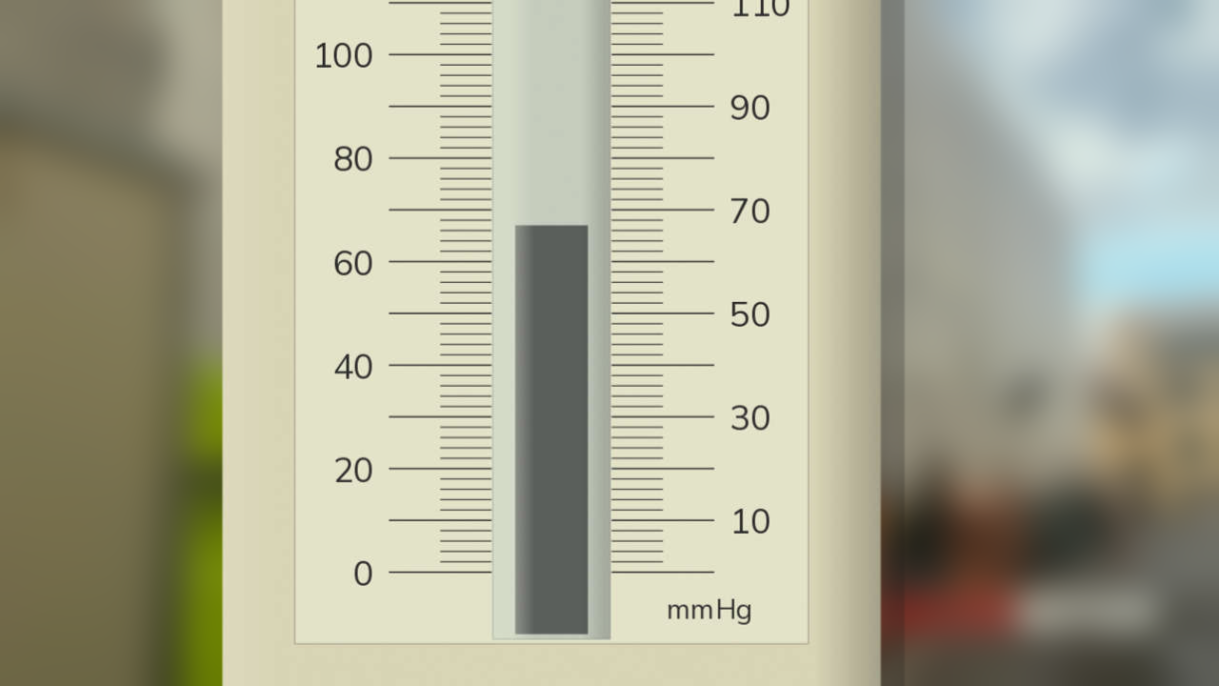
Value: 67 mmHg
